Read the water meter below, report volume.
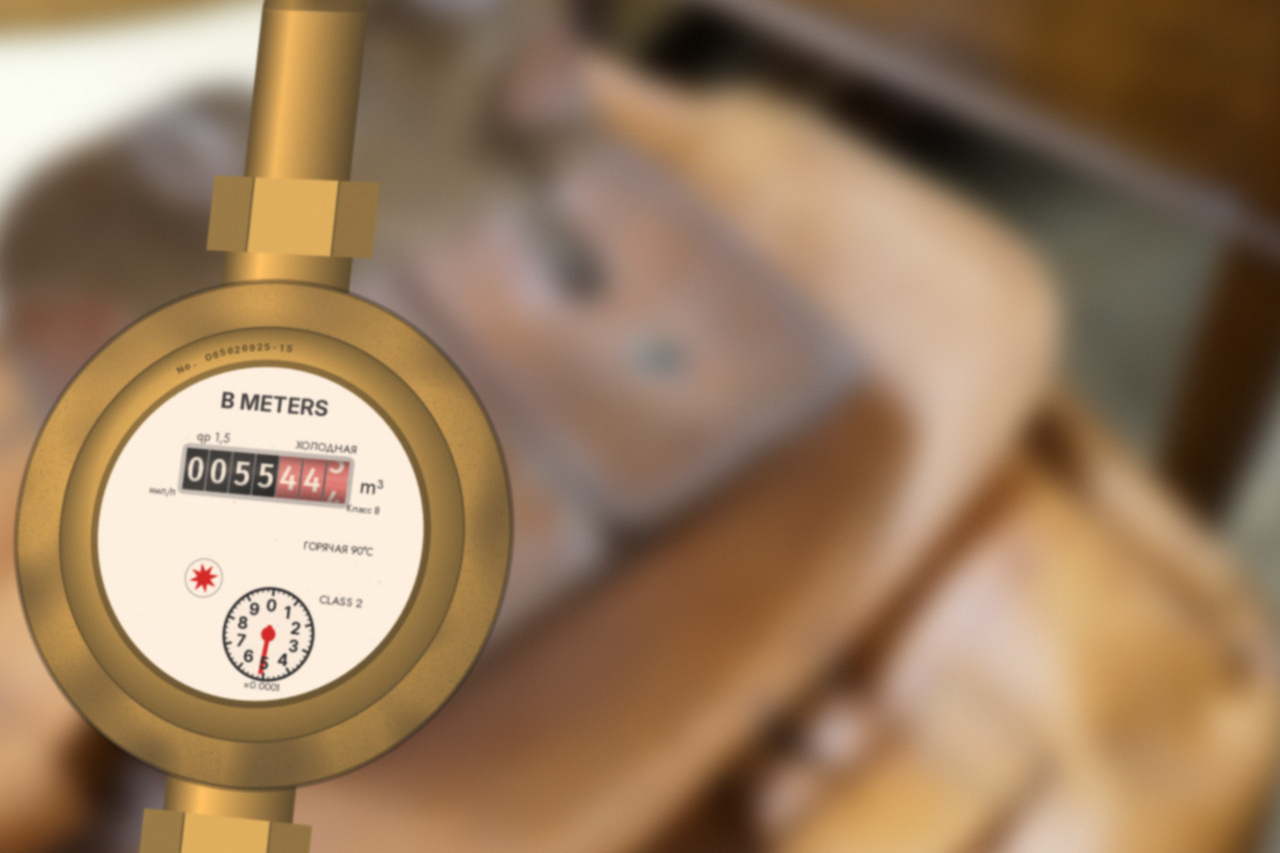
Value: 55.4435 m³
